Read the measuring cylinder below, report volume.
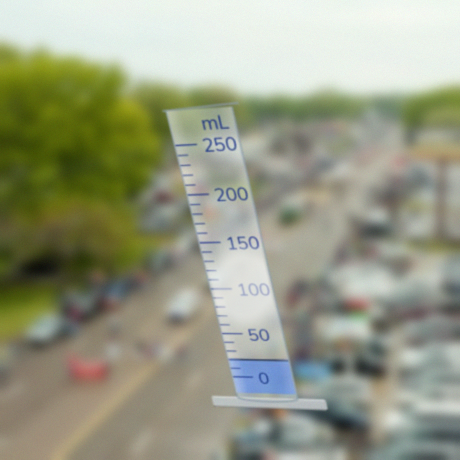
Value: 20 mL
